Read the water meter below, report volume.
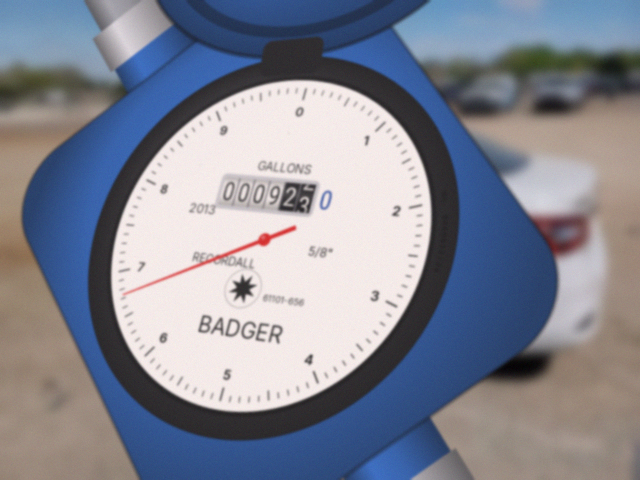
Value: 9226.7 gal
